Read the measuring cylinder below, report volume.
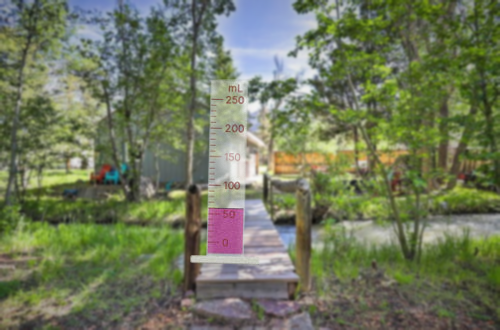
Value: 60 mL
